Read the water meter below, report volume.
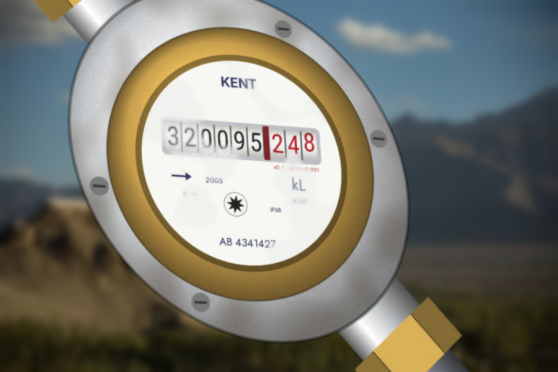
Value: 320095.248 kL
